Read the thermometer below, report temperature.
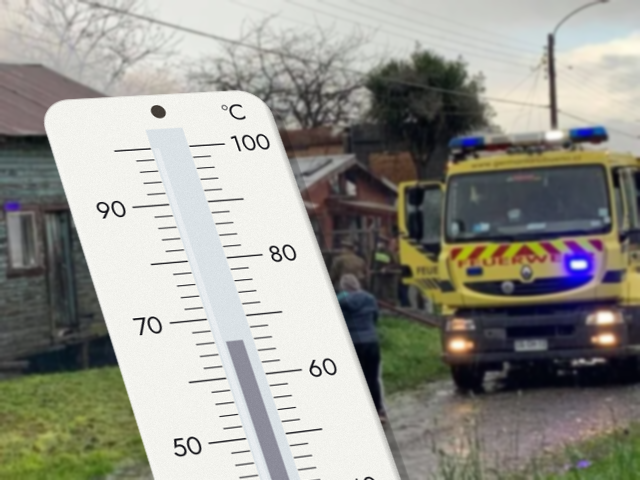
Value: 66 °C
